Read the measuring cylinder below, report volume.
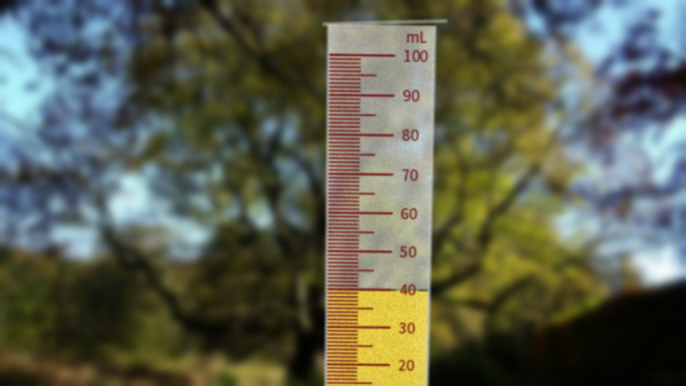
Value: 40 mL
